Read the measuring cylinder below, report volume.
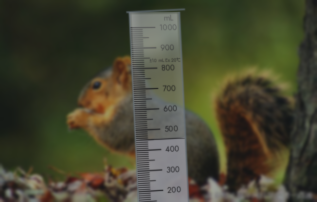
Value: 450 mL
